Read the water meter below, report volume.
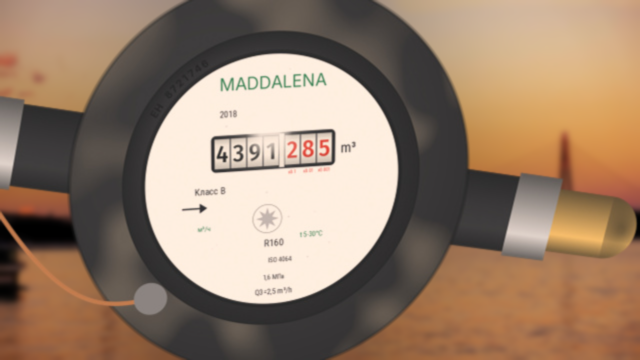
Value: 4391.285 m³
